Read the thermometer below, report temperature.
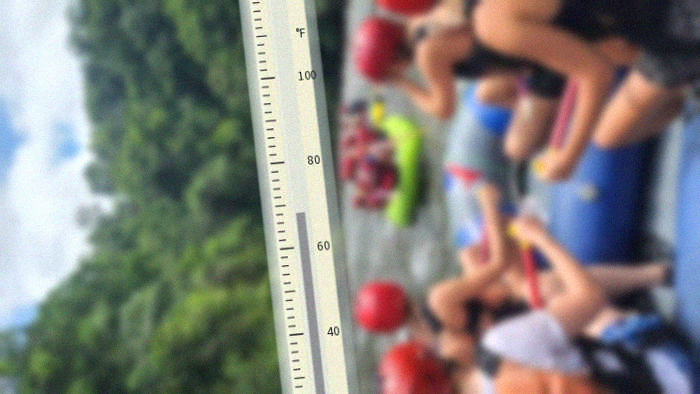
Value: 68 °F
